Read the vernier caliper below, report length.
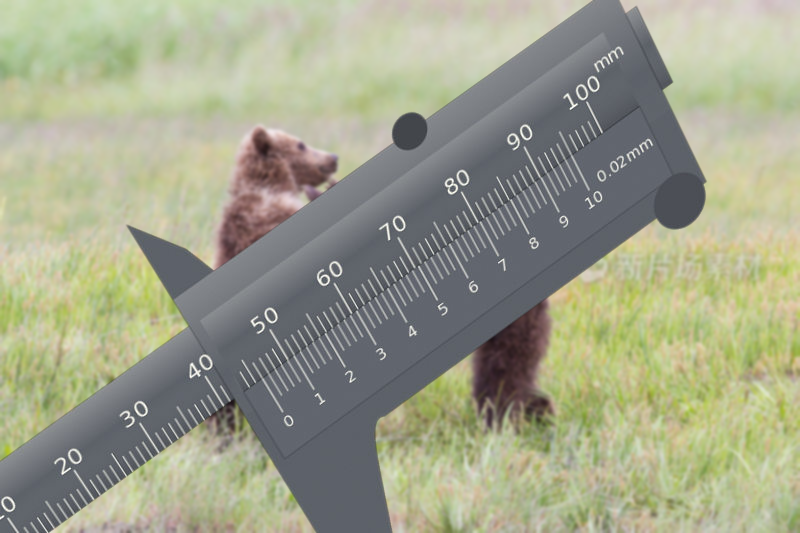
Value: 46.0 mm
